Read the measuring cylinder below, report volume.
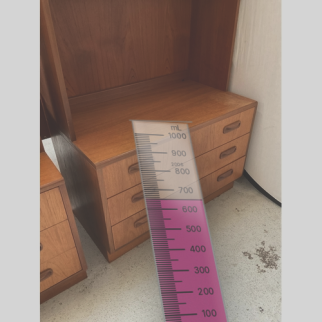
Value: 650 mL
